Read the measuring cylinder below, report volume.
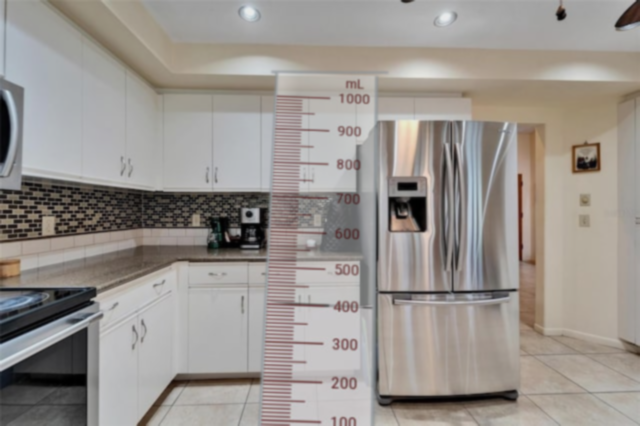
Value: 400 mL
